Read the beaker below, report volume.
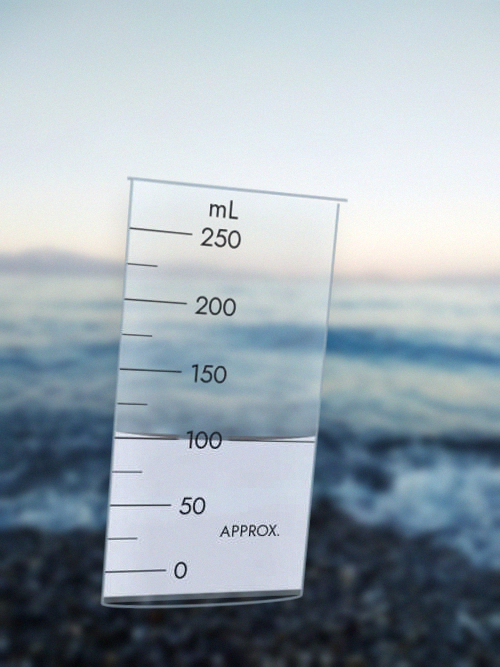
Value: 100 mL
